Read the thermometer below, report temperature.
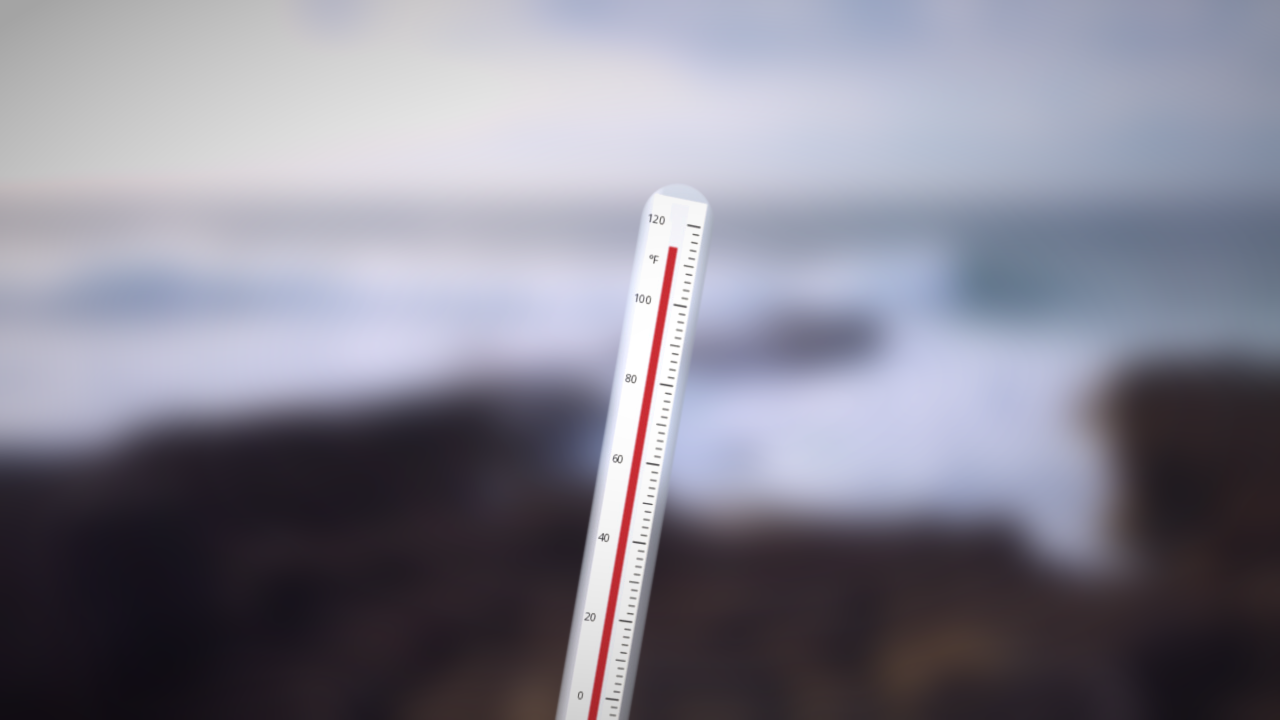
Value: 114 °F
